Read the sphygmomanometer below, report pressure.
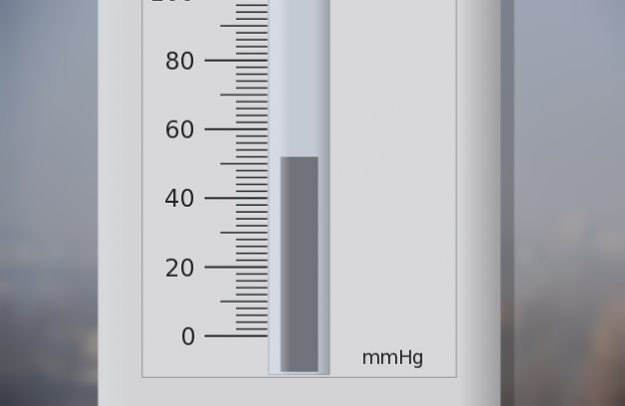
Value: 52 mmHg
